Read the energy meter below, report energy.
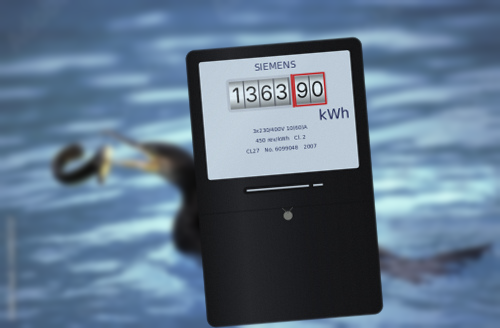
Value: 1363.90 kWh
